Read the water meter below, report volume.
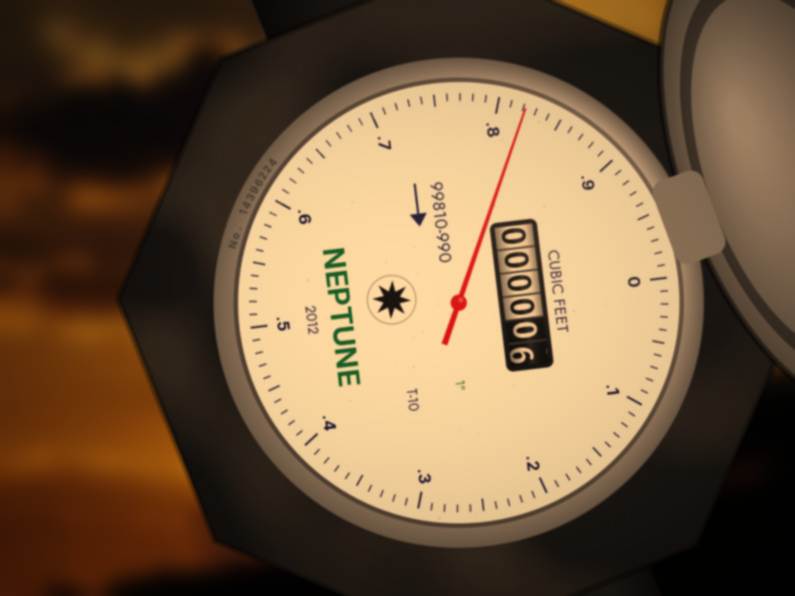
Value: 5.82 ft³
